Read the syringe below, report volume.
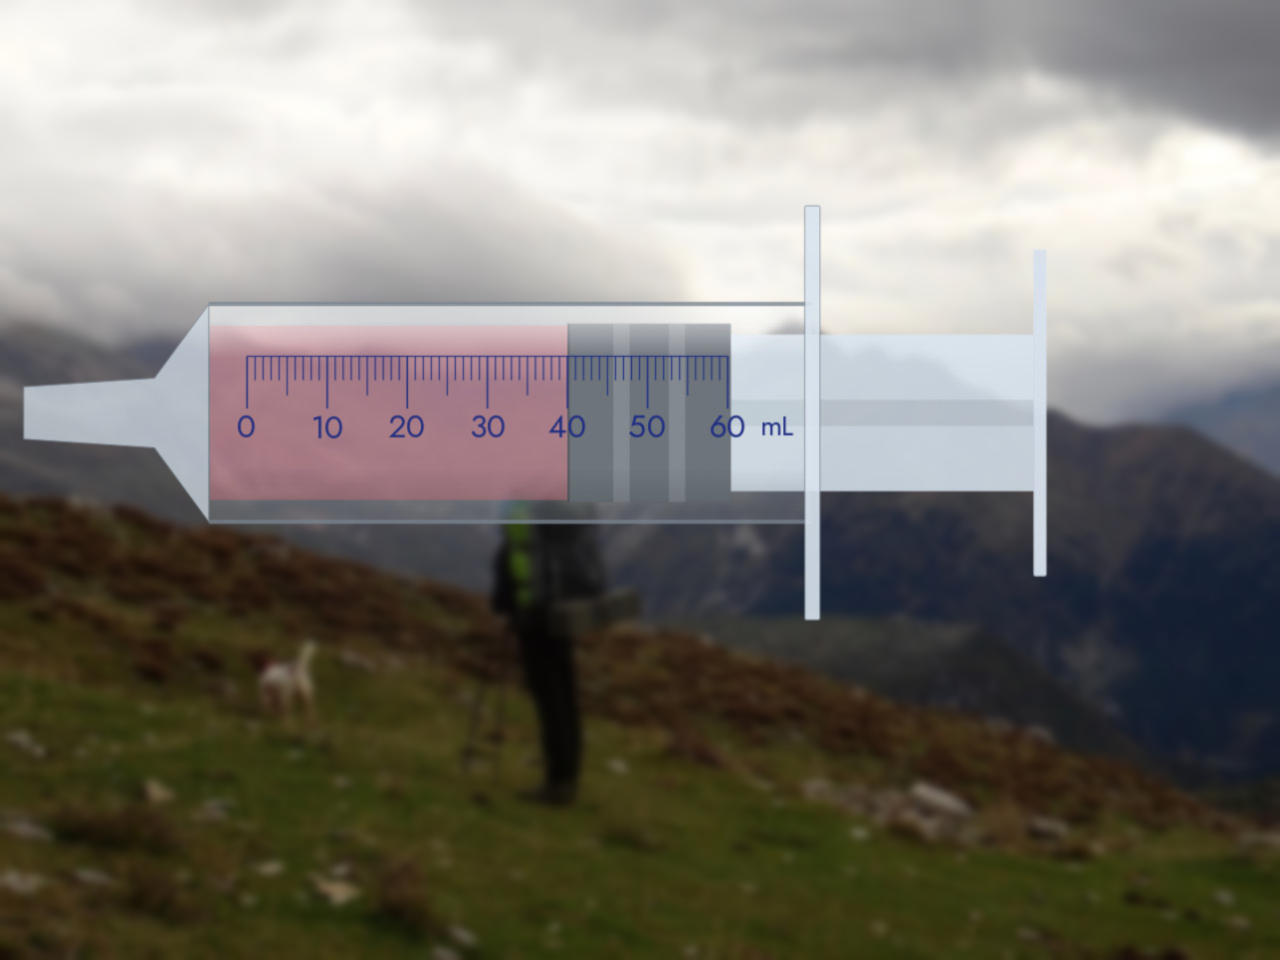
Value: 40 mL
